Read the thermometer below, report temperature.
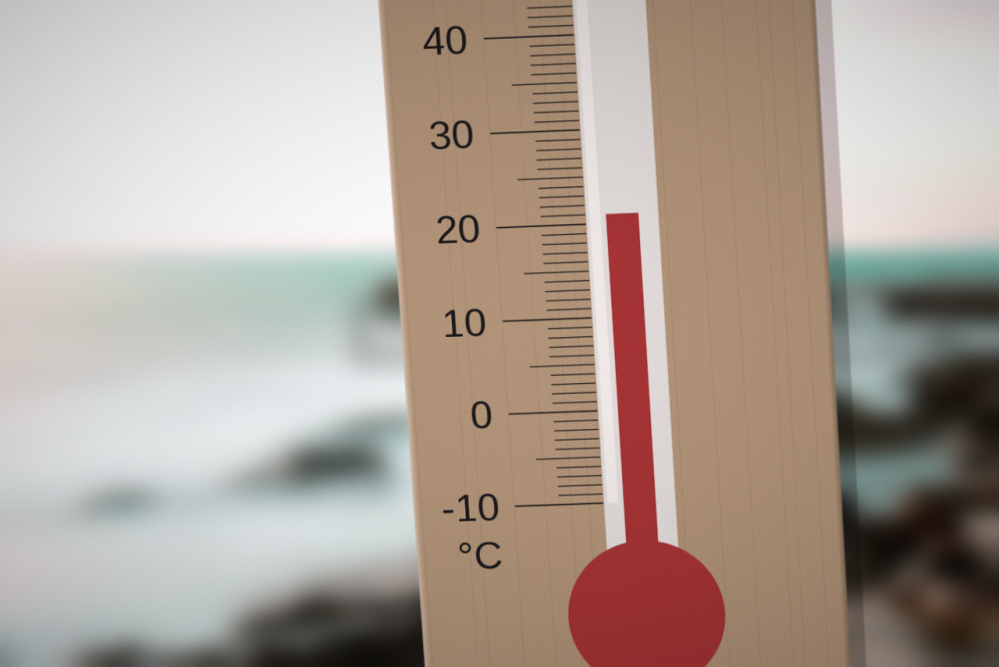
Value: 21 °C
